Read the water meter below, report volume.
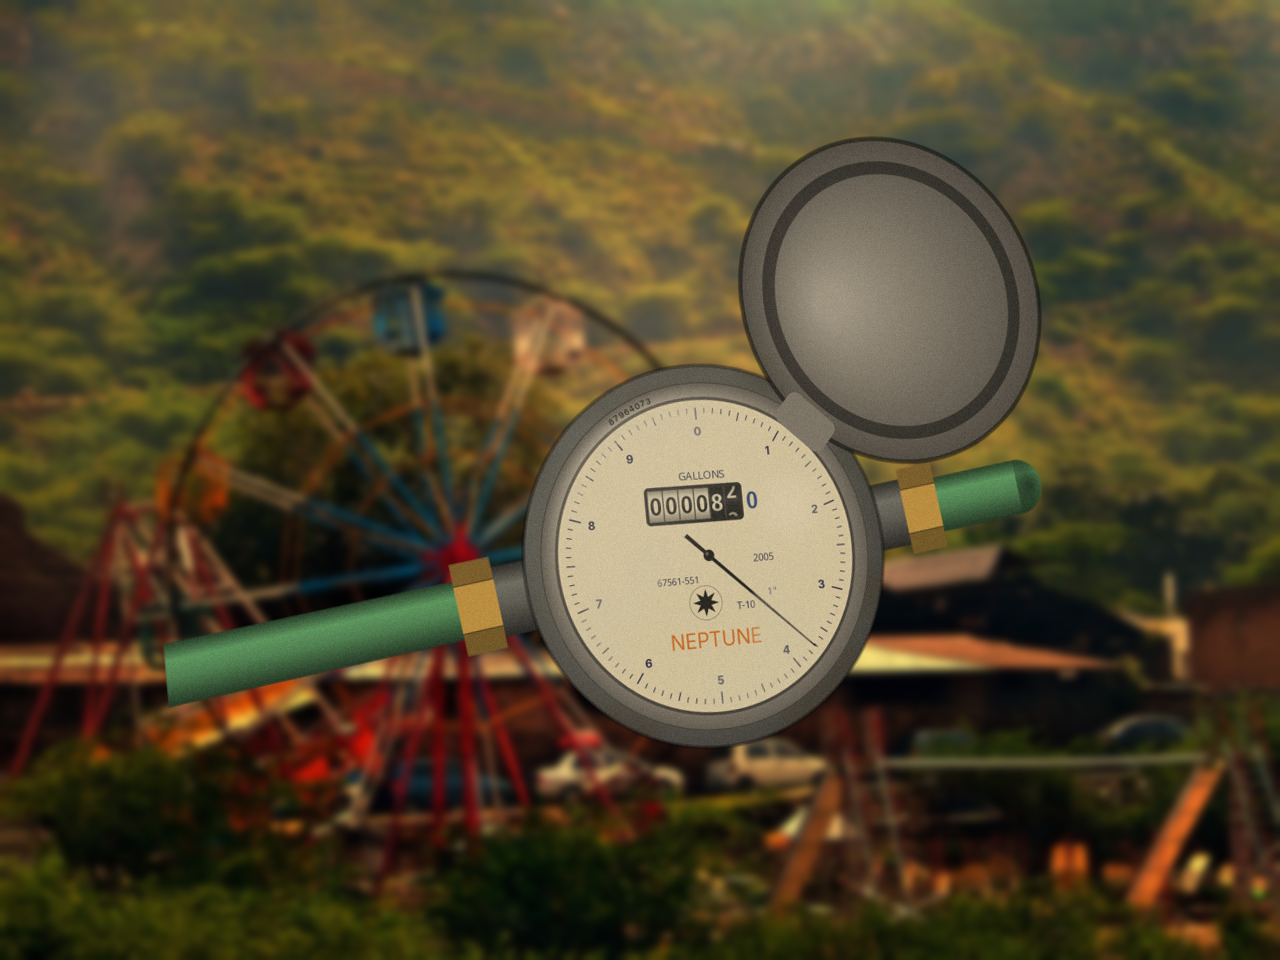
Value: 823.7 gal
